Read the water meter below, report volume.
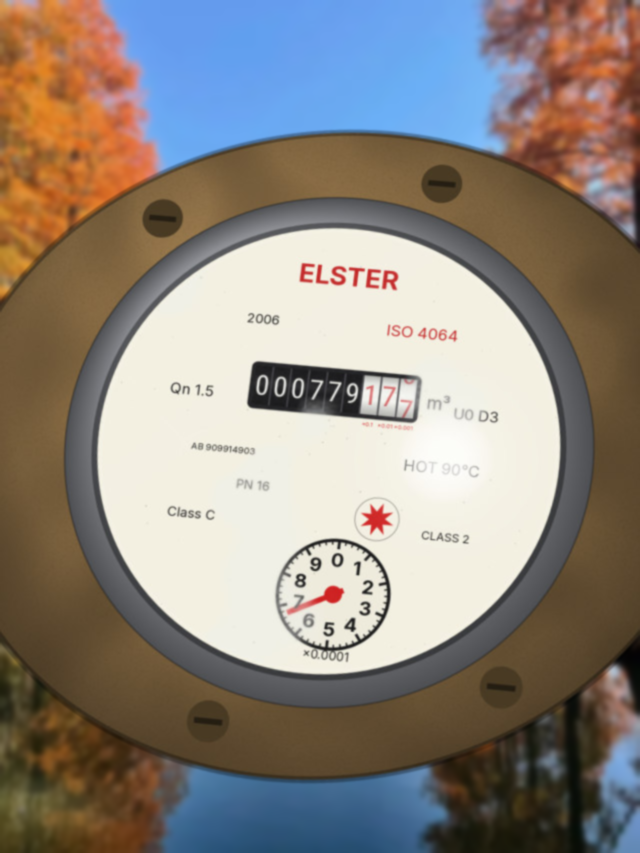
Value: 779.1766 m³
